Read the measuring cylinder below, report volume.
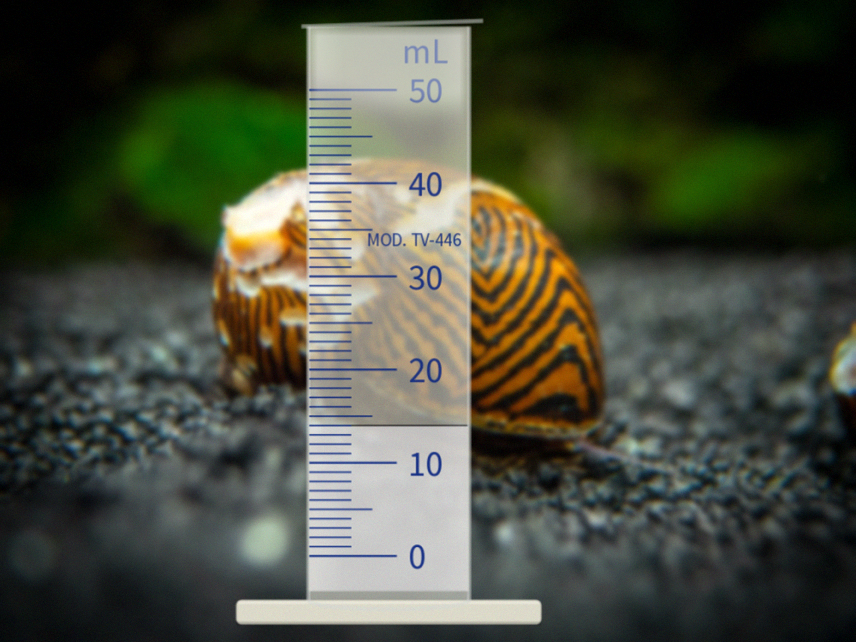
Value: 14 mL
